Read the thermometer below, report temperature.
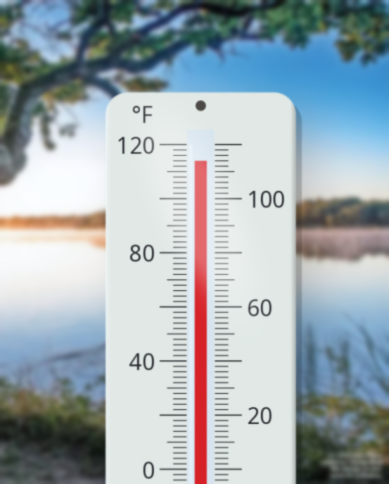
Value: 114 °F
